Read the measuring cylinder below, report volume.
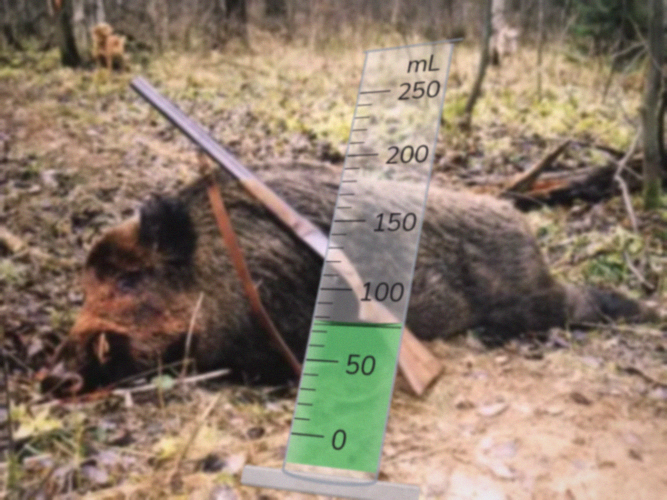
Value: 75 mL
